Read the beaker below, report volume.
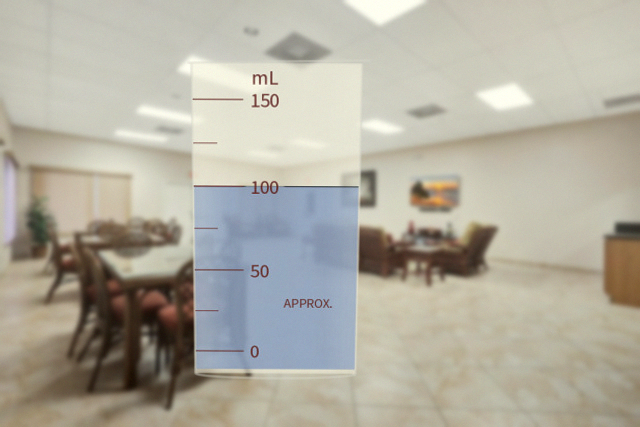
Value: 100 mL
